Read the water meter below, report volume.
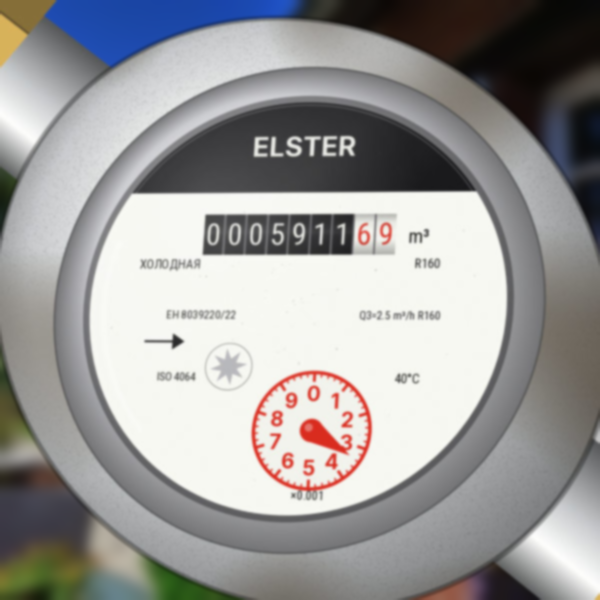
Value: 5911.693 m³
